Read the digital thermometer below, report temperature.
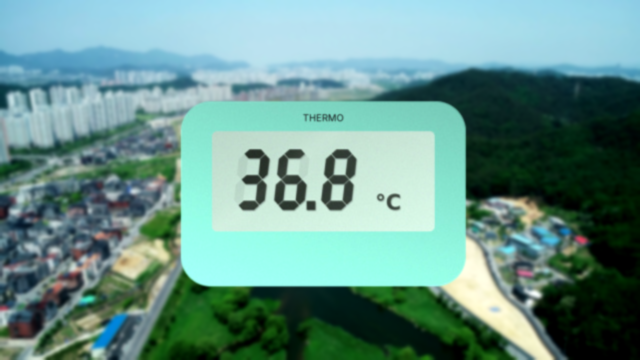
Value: 36.8 °C
